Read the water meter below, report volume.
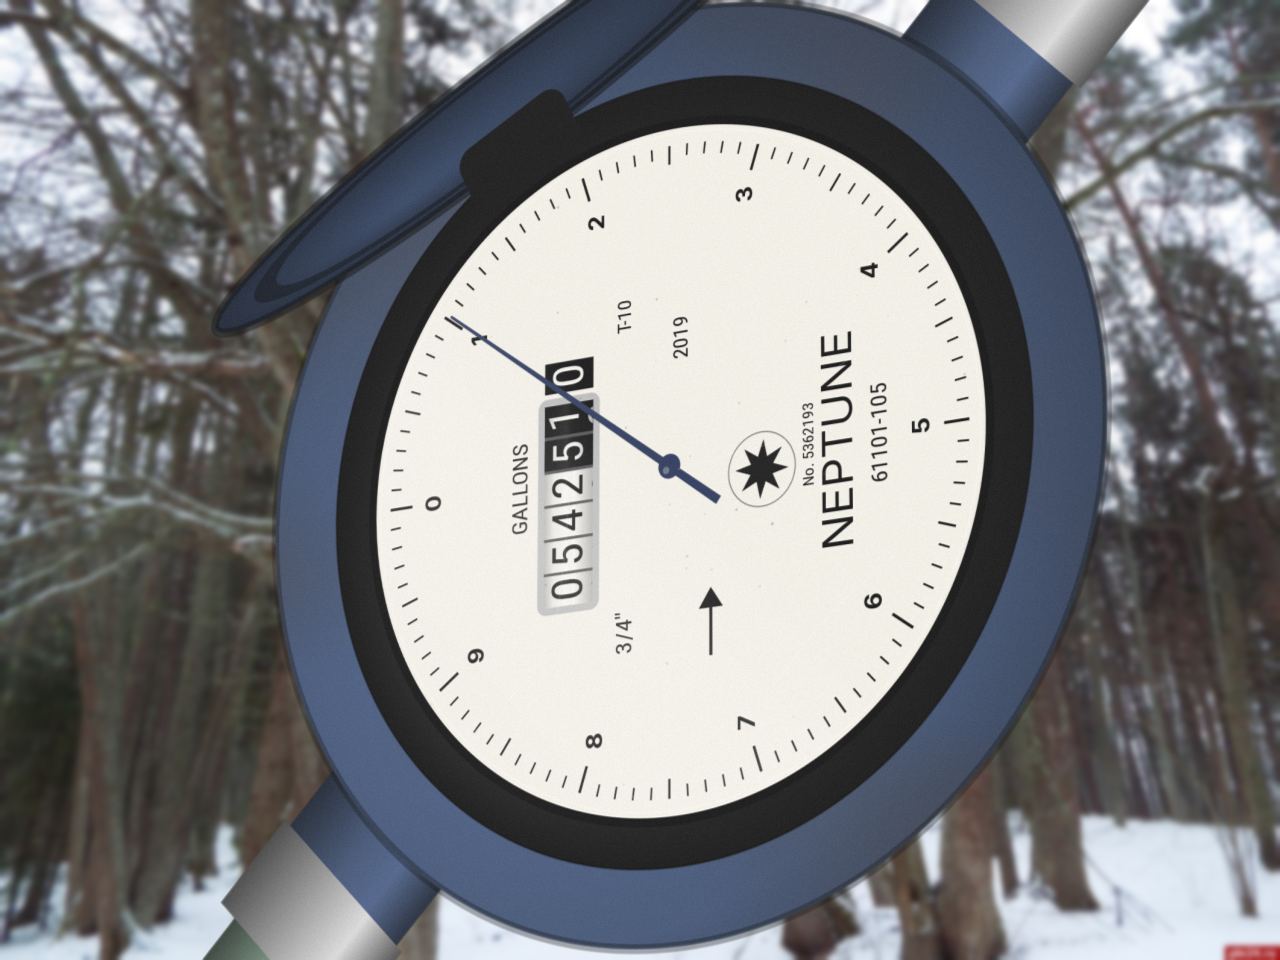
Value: 542511.0 gal
